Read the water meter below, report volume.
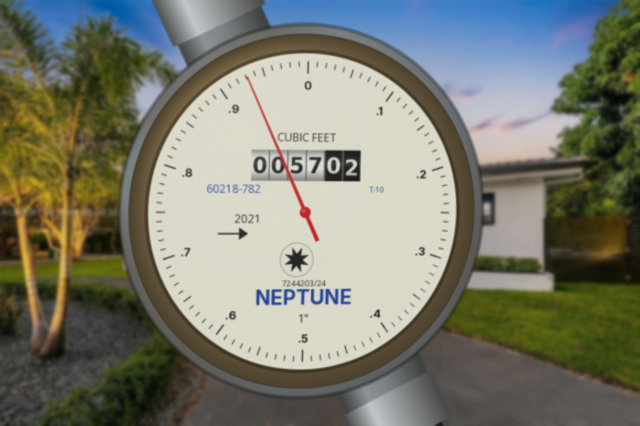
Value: 5701.93 ft³
